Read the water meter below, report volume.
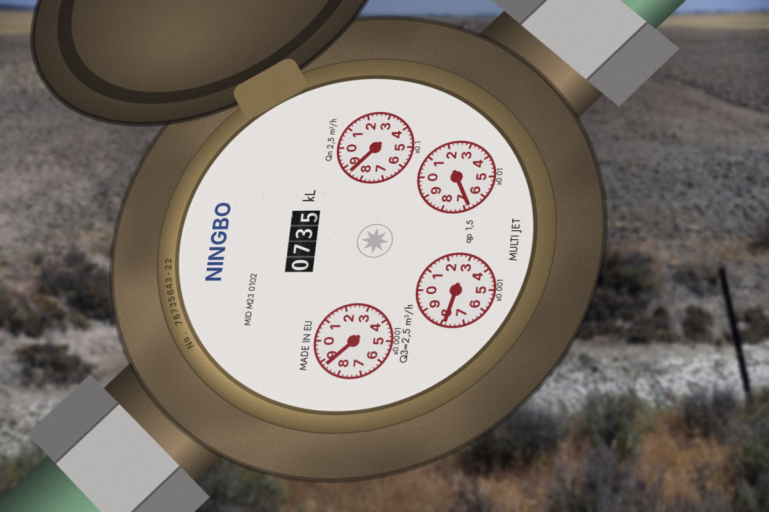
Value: 734.8678 kL
